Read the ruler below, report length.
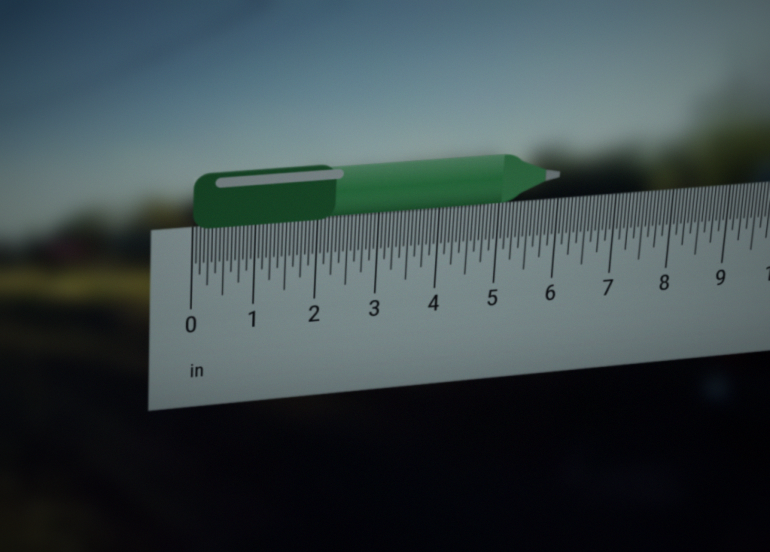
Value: 6 in
